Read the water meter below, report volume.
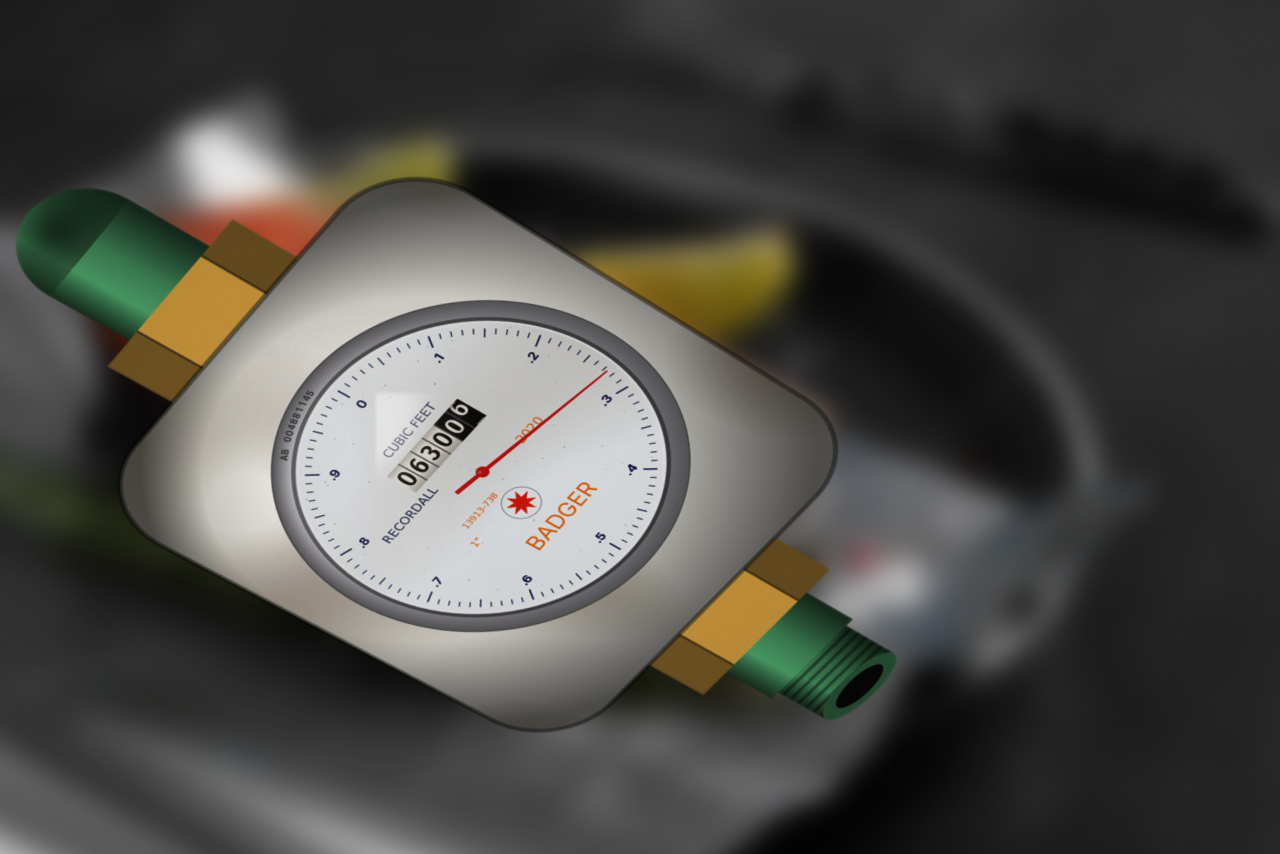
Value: 63006.27 ft³
